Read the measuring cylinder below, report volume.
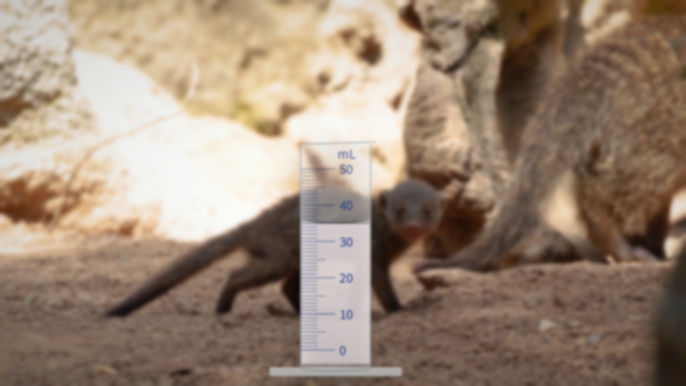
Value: 35 mL
